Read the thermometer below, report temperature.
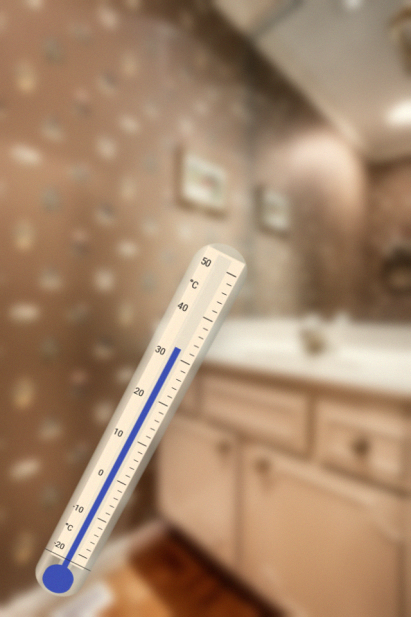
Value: 32 °C
